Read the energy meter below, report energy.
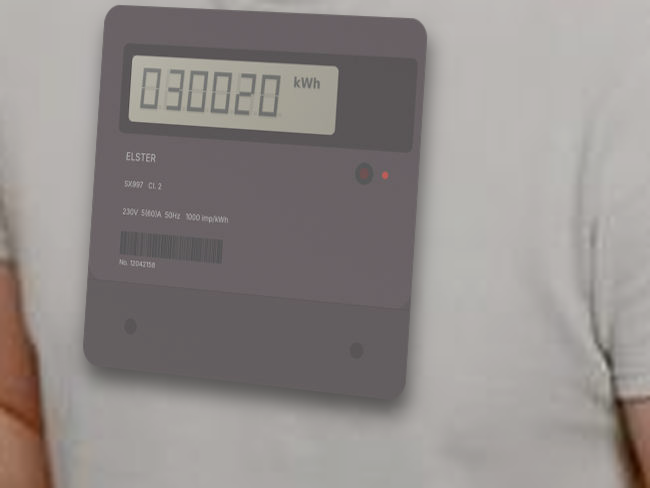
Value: 30020 kWh
